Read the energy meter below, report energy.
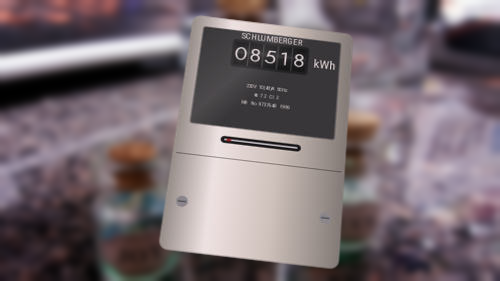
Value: 8518 kWh
